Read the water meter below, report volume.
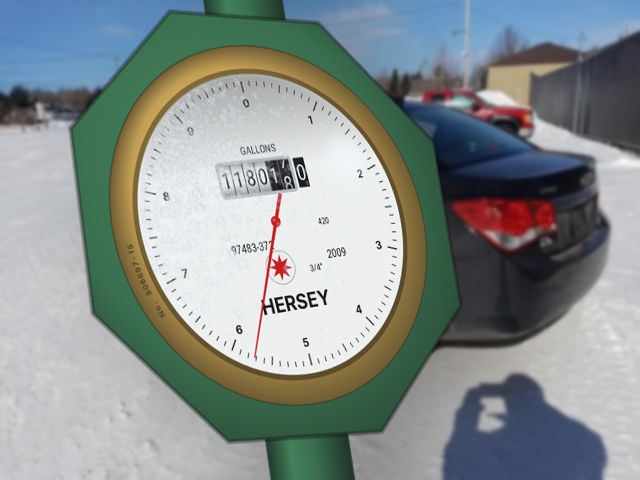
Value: 1180175.7 gal
